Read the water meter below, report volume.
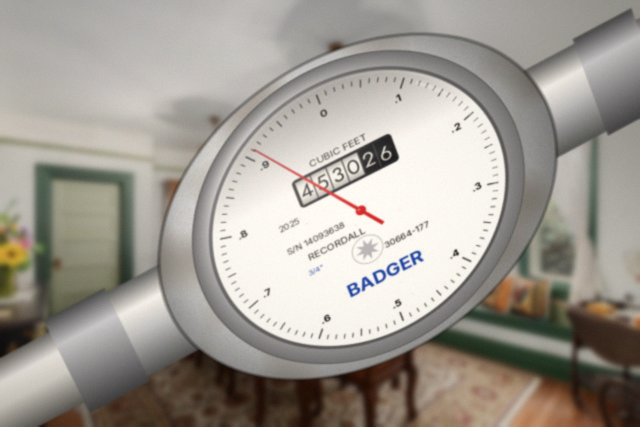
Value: 453025.91 ft³
